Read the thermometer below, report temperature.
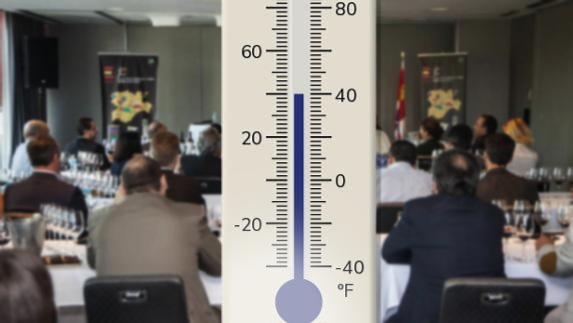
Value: 40 °F
